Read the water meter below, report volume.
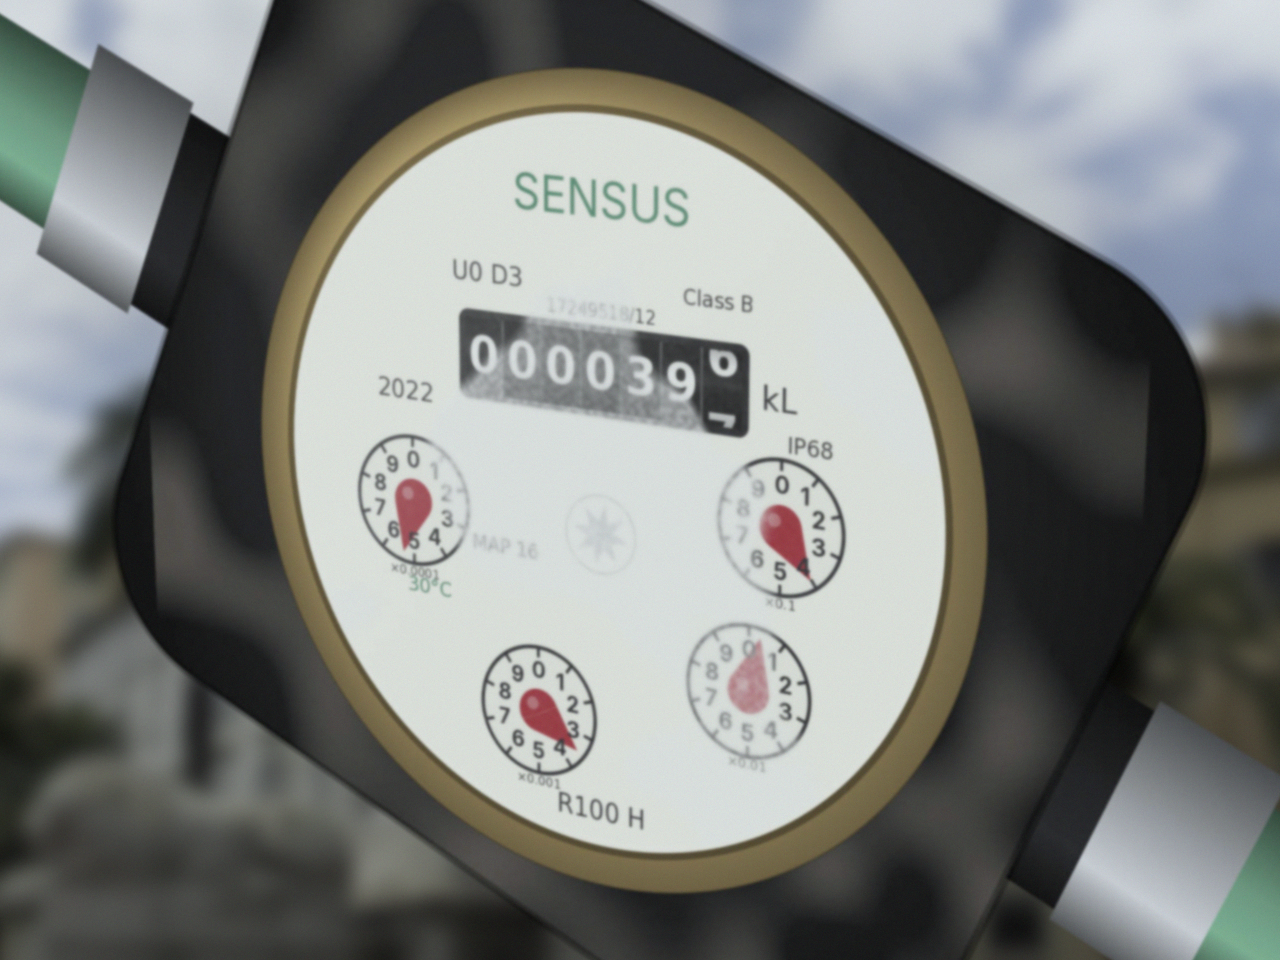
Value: 396.4035 kL
